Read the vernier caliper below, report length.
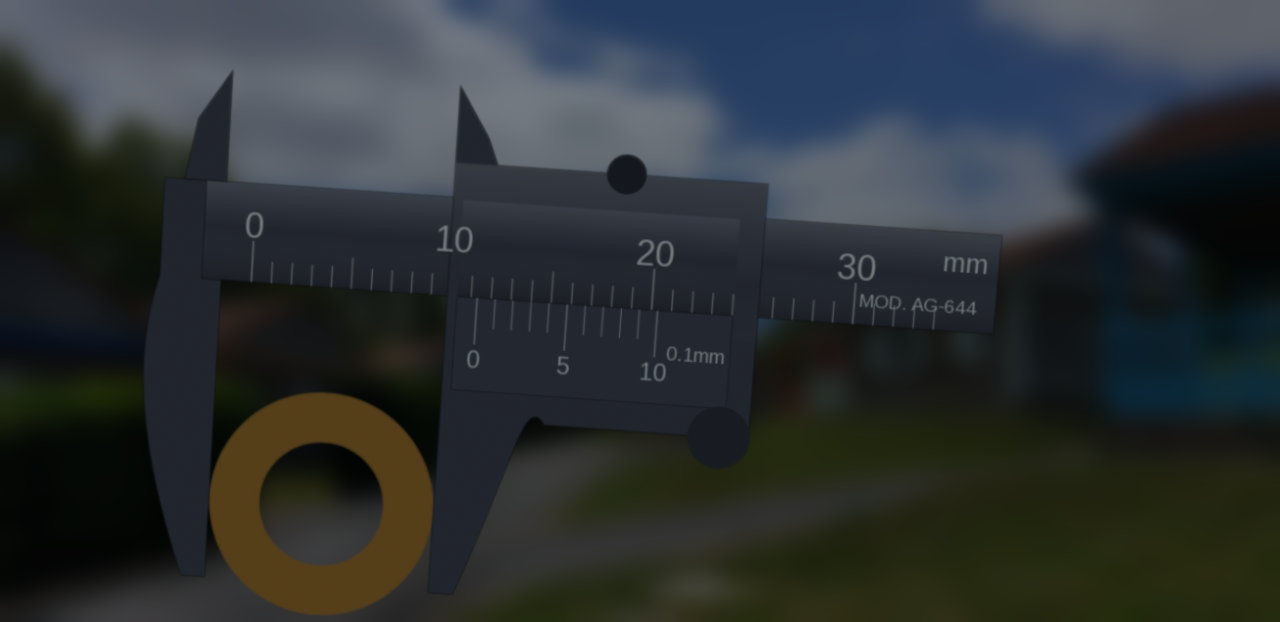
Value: 11.3 mm
